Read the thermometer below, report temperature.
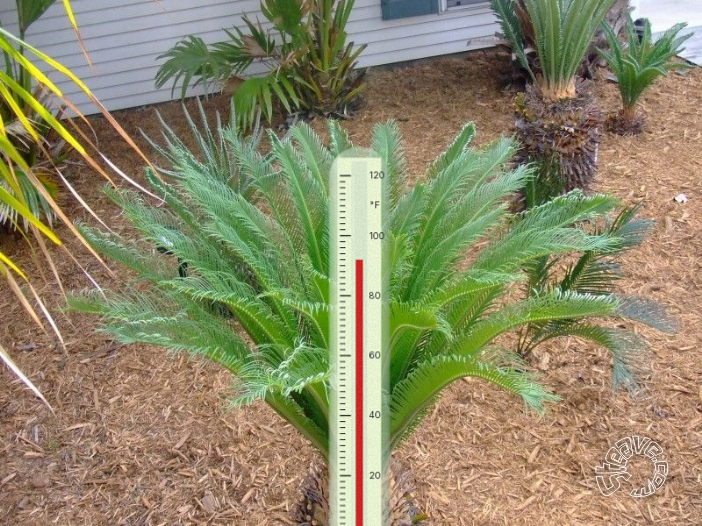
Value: 92 °F
